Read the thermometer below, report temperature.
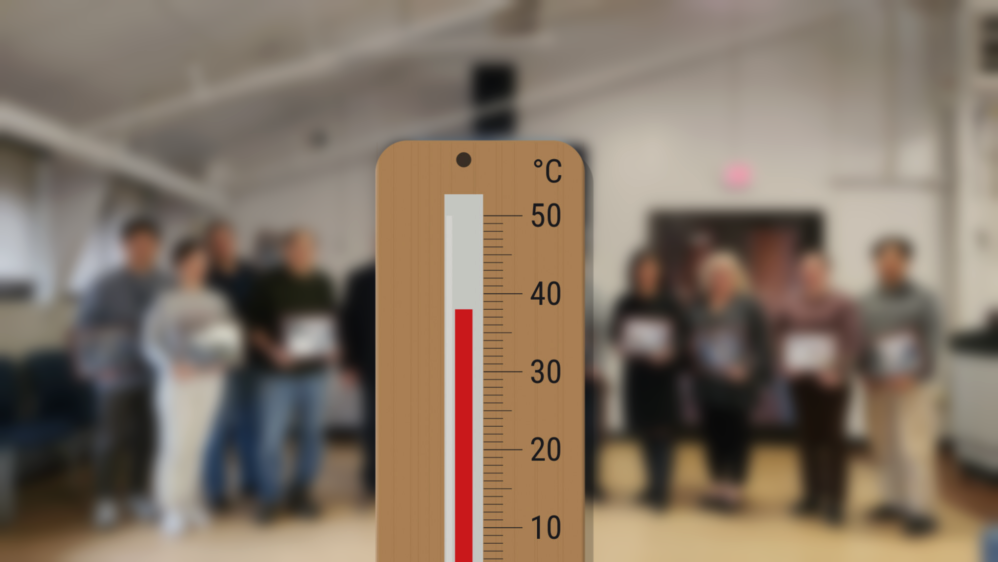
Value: 38 °C
